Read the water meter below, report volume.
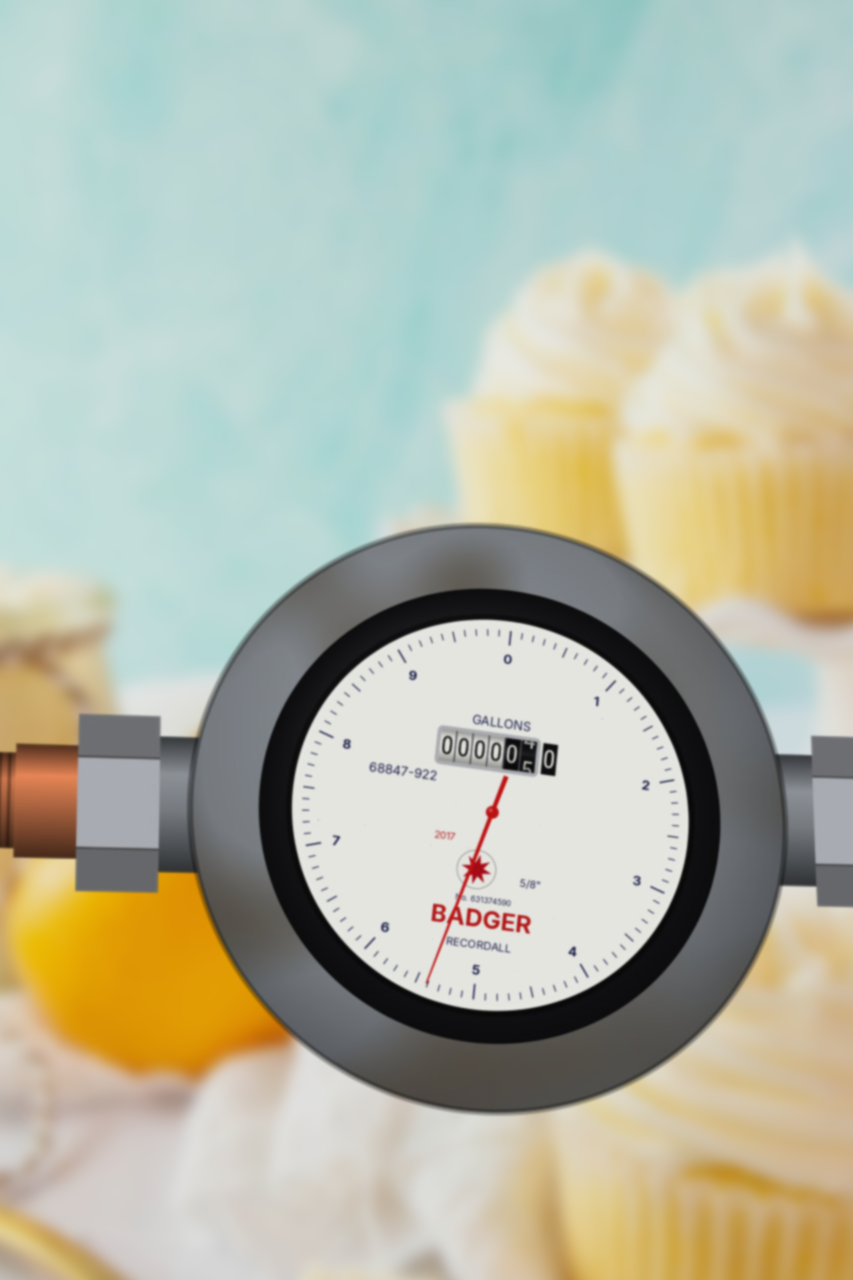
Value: 45.4 gal
